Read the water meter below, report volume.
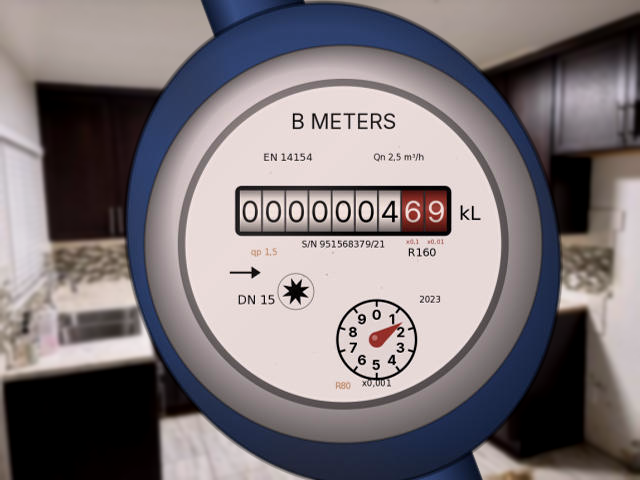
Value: 4.691 kL
